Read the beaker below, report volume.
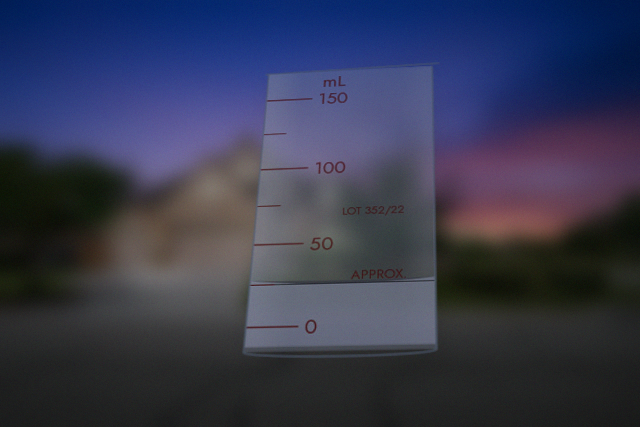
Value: 25 mL
